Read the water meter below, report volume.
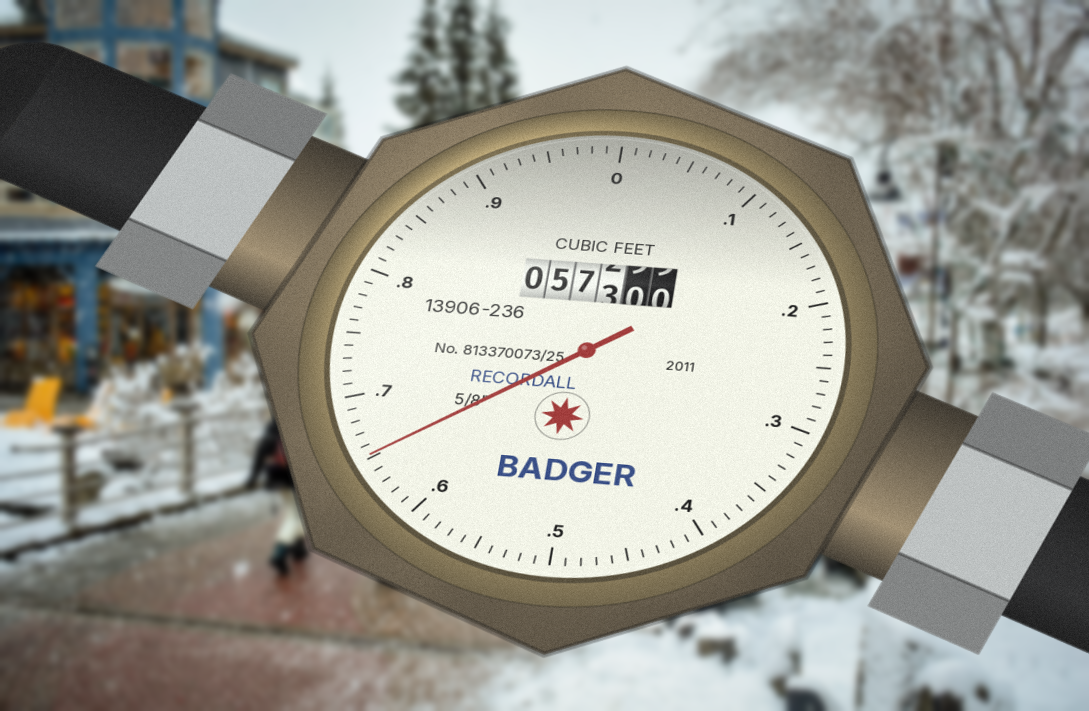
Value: 57299.65 ft³
